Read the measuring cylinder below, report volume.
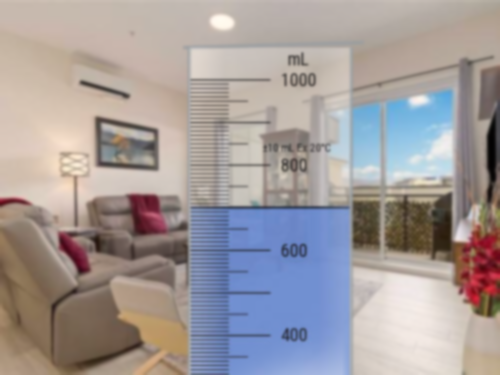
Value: 700 mL
